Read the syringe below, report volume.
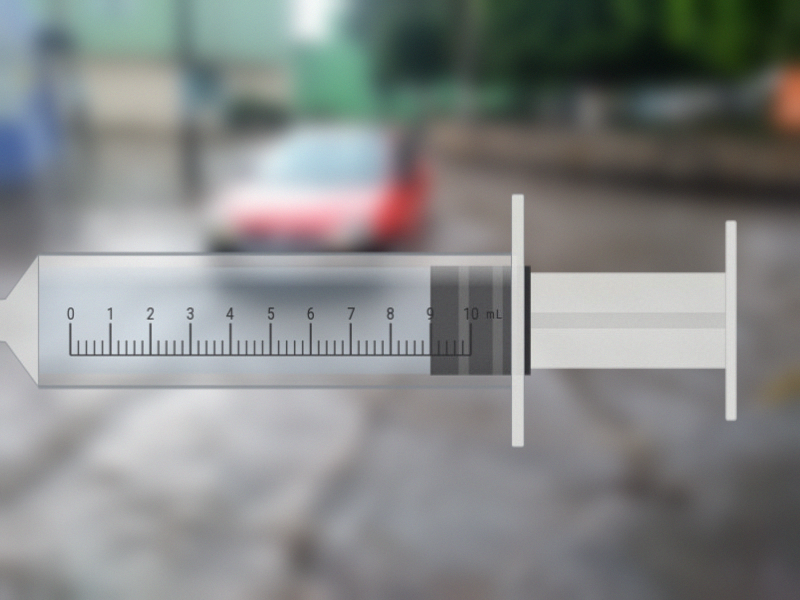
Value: 9 mL
